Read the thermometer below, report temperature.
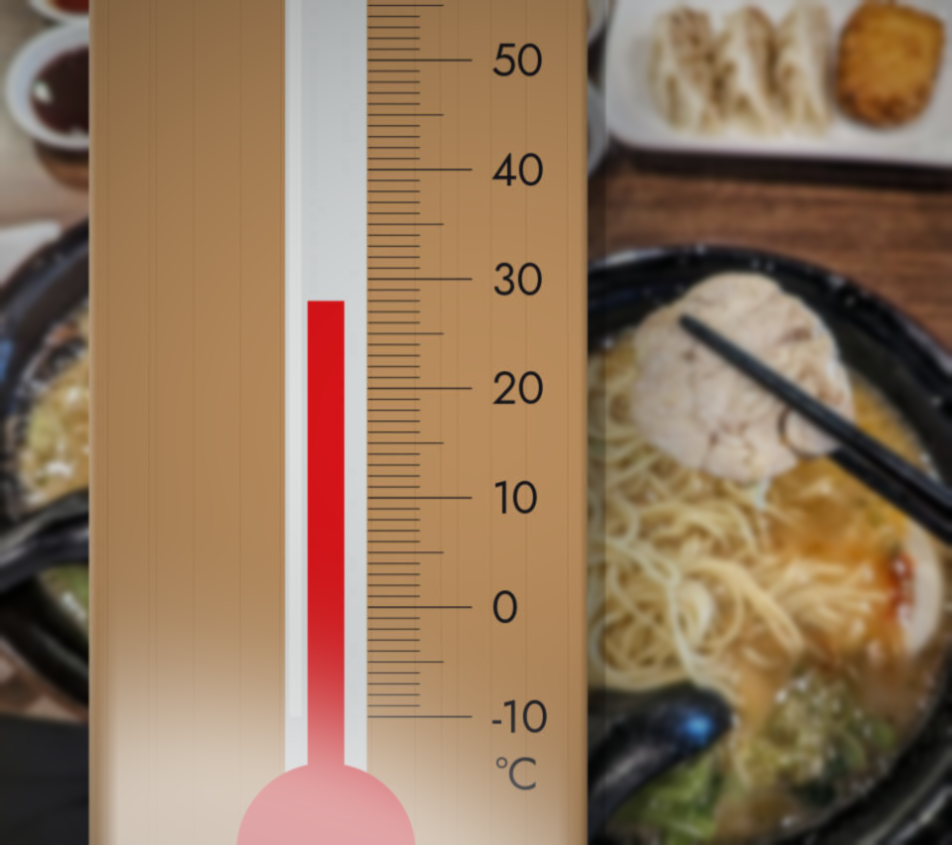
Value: 28 °C
